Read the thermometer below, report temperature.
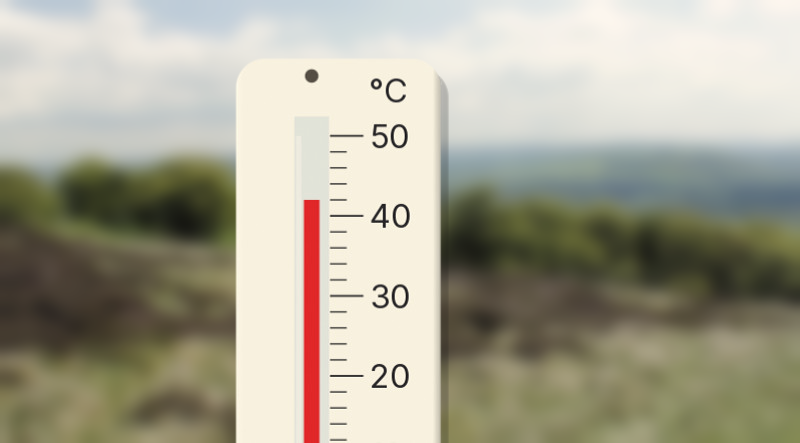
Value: 42 °C
